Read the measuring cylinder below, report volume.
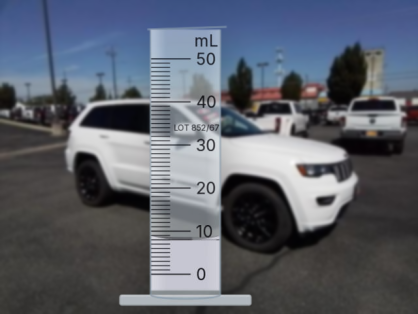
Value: 8 mL
